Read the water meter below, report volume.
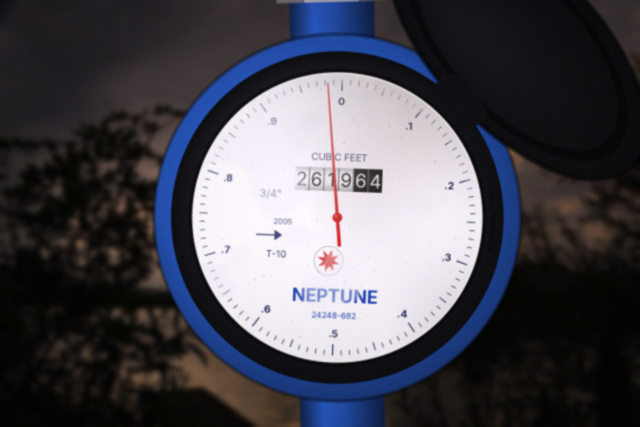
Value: 261963.98 ft³
